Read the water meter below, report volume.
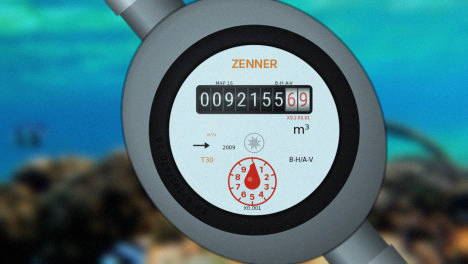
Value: 92155.690 m³
